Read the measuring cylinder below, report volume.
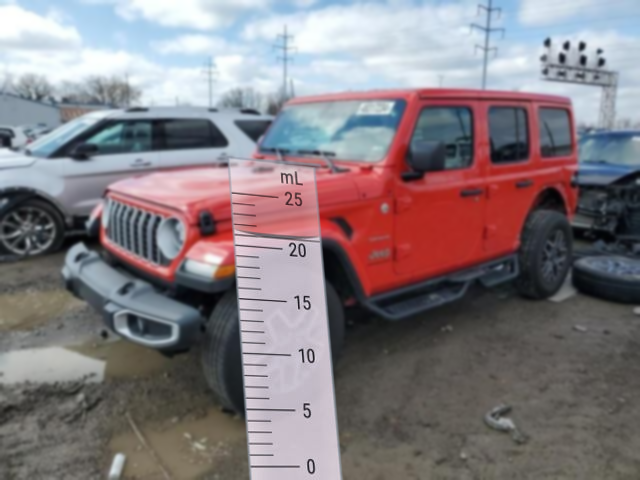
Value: 21 mL
